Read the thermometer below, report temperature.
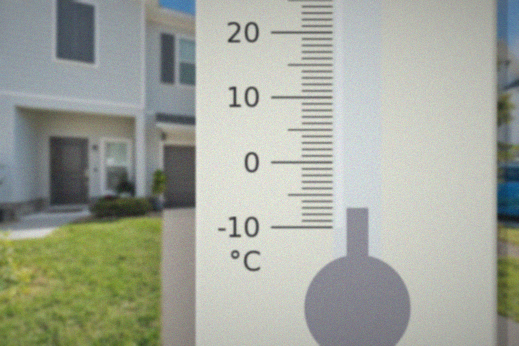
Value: -7 °C
